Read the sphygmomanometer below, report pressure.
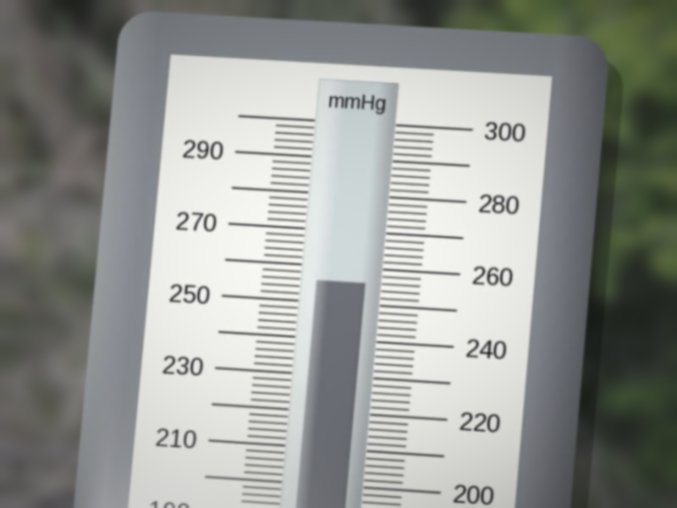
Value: 256 mmHg
